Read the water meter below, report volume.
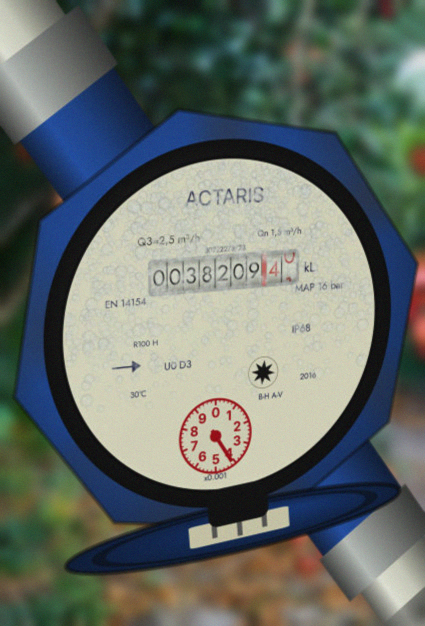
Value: 38209.404 kL
